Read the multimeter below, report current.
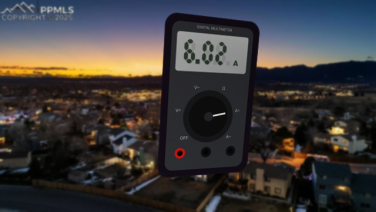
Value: 6.02 A
